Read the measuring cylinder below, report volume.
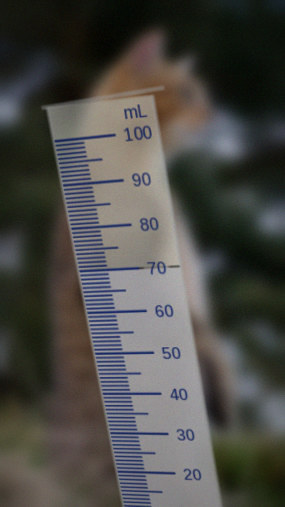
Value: 70 mL
